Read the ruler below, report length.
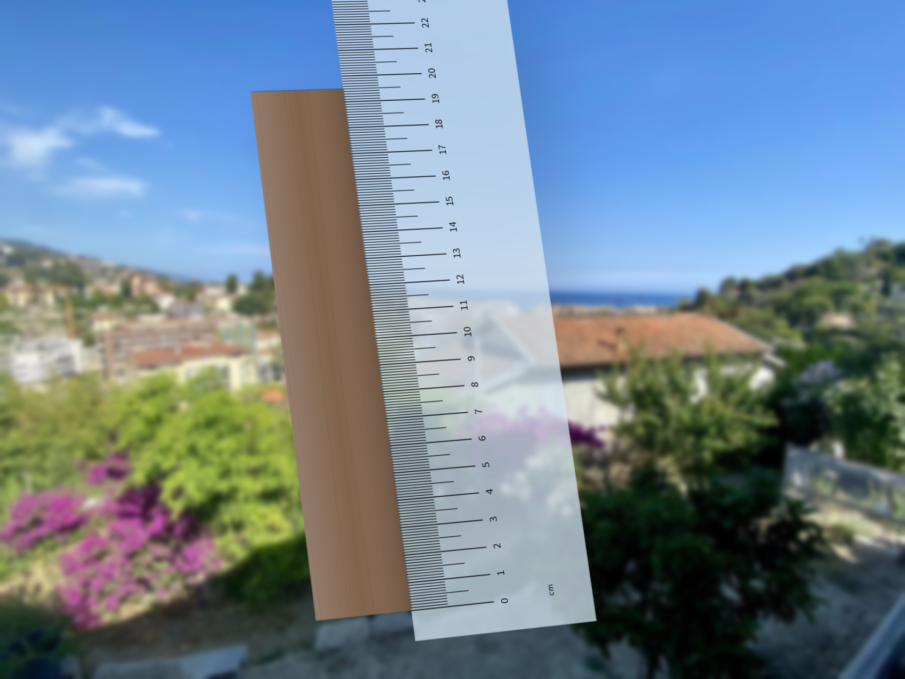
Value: 19.5 cm
